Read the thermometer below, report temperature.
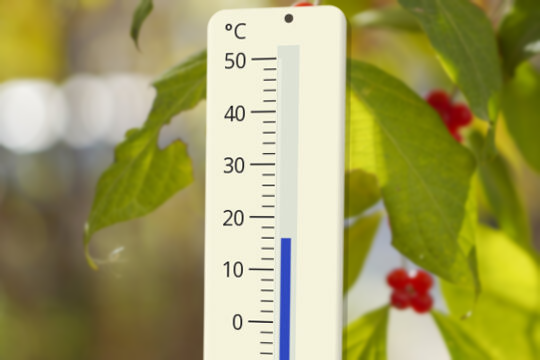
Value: 16 °C
